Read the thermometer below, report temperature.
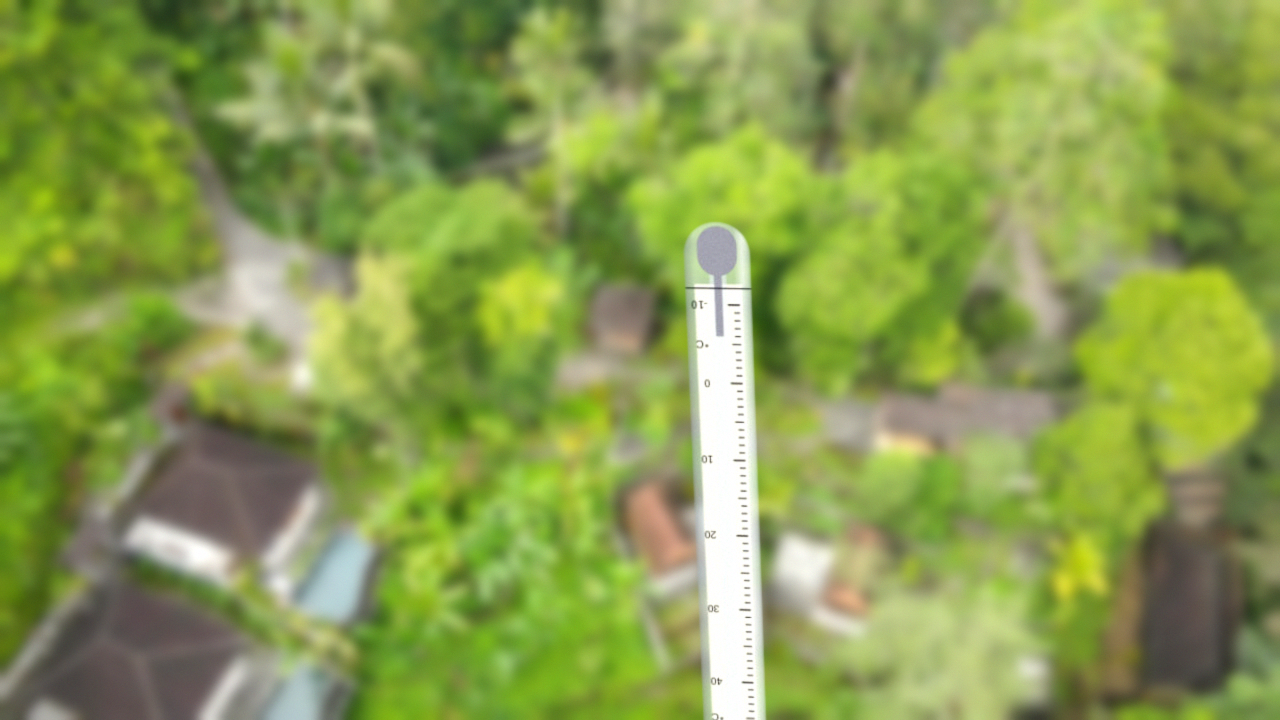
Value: -6 °C
